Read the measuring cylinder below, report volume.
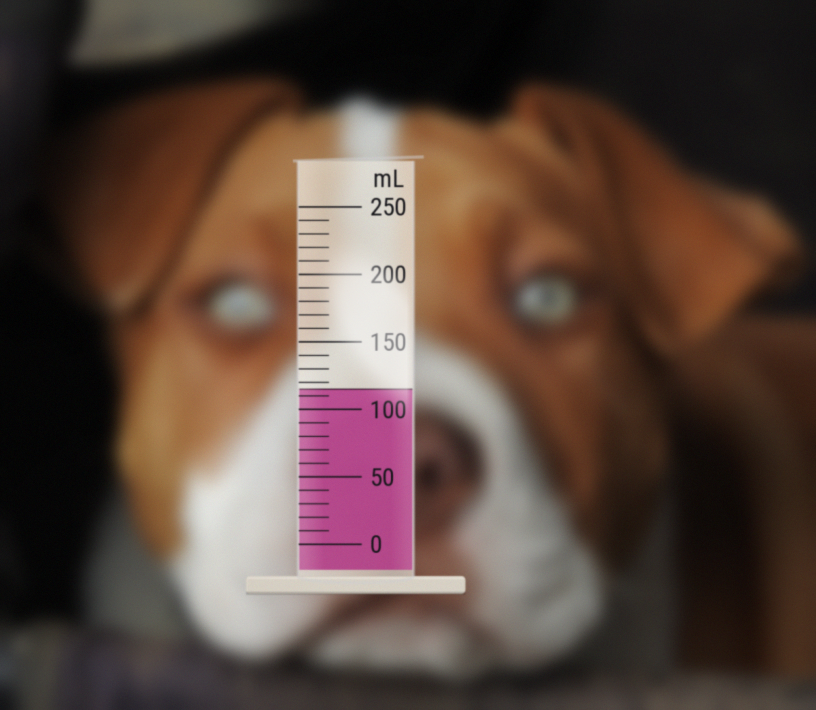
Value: 115 mL
